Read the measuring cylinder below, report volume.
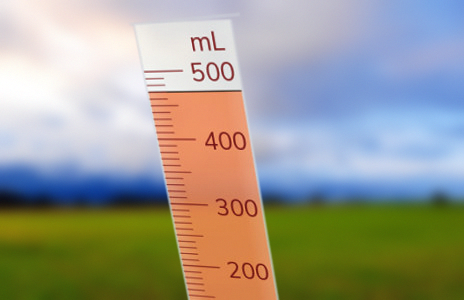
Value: 470 mL
